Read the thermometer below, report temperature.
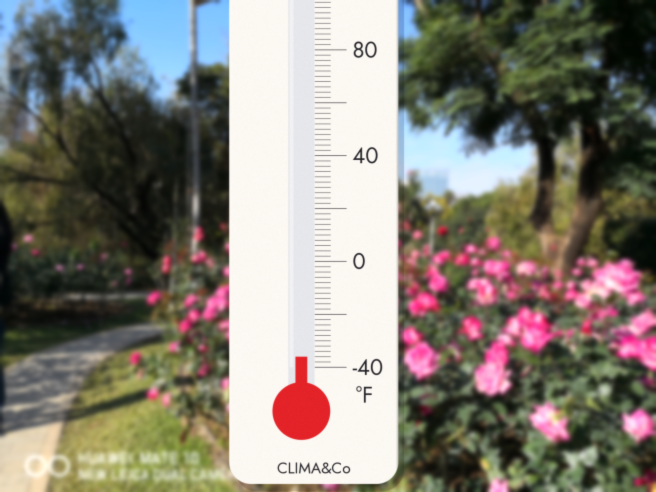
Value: -36 °F
